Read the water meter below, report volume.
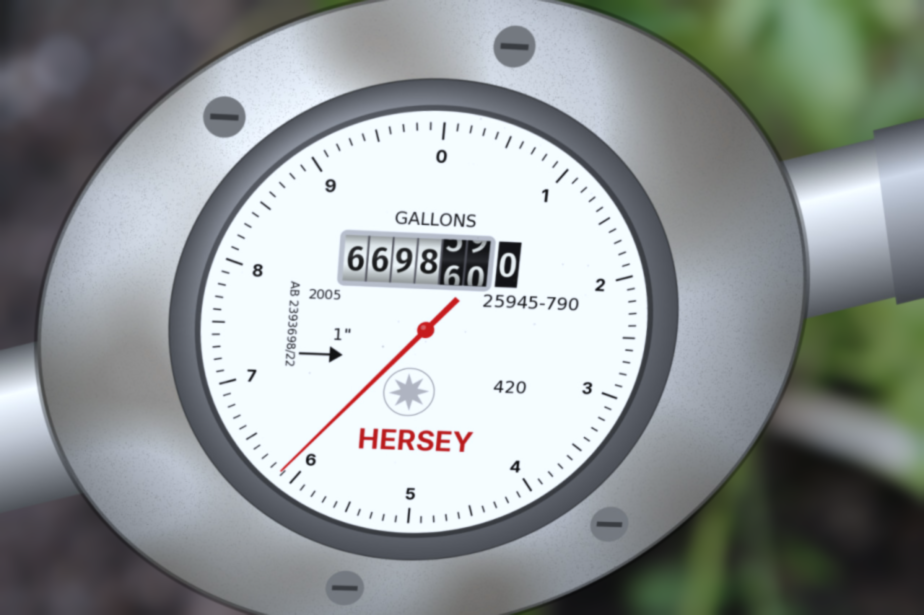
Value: 6698596.1 gal
